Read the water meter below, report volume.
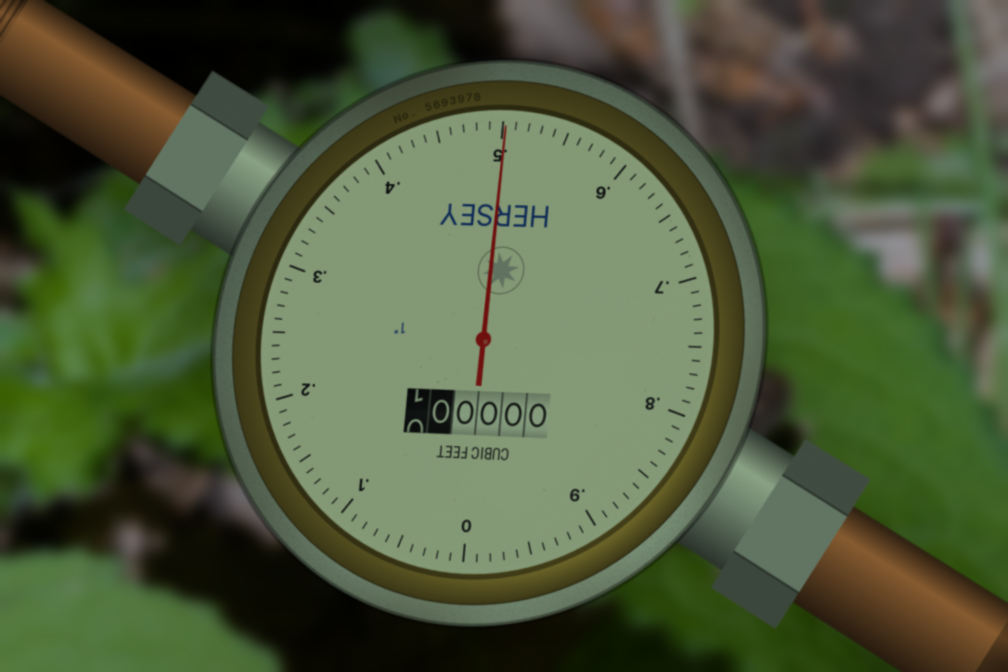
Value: 0.50 ft³
